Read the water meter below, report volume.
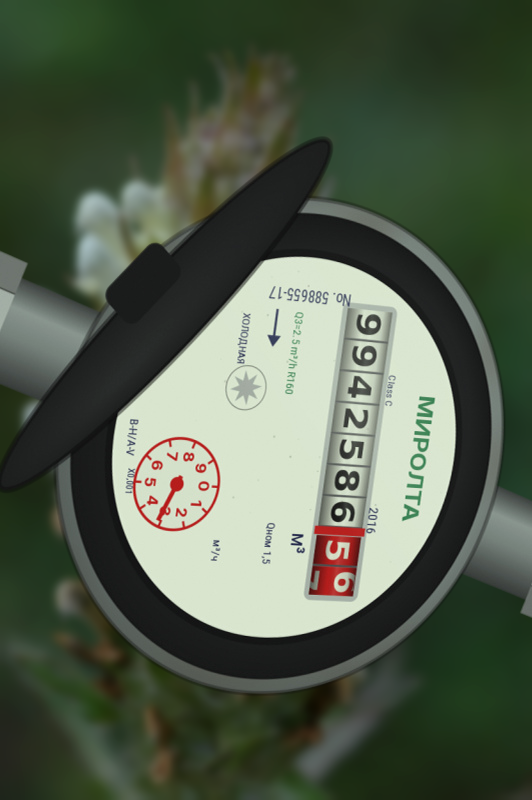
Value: 9942586.563 m³
